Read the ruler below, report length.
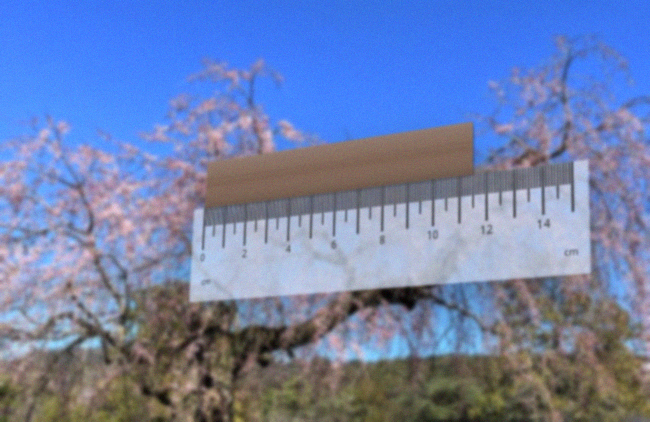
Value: 11.5 cm
